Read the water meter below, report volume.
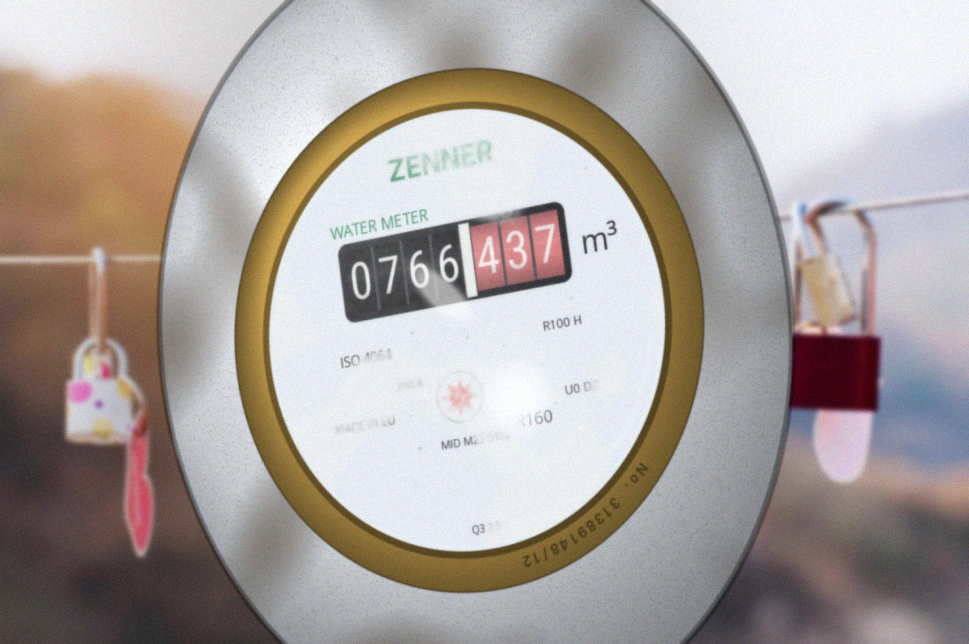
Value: 766.437 m³
